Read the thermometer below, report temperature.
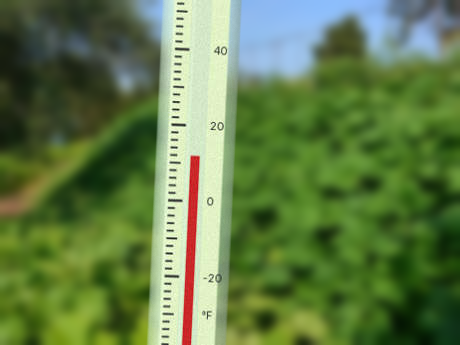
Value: 12 °F
